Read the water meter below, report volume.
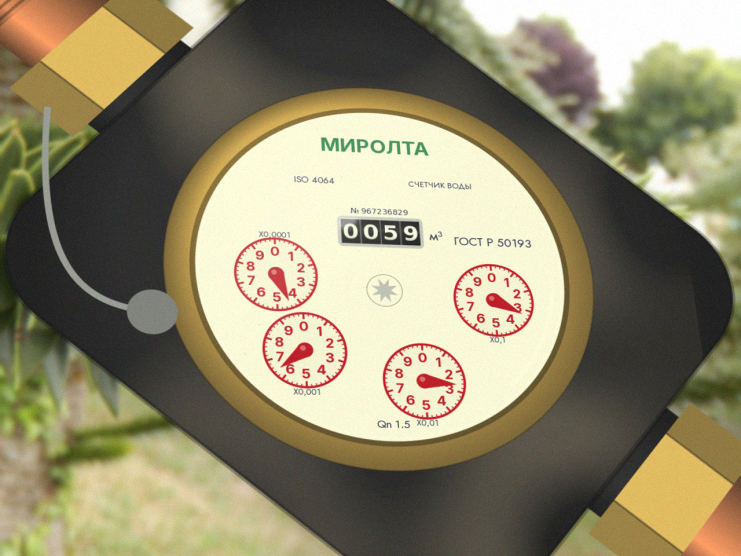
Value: 59.3264 m³
